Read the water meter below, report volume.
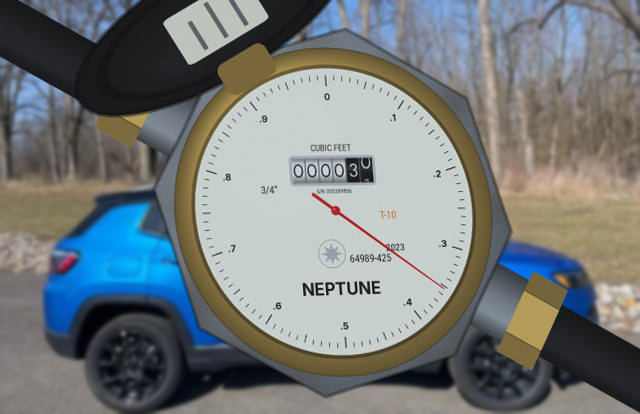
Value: 30.35 ft³
